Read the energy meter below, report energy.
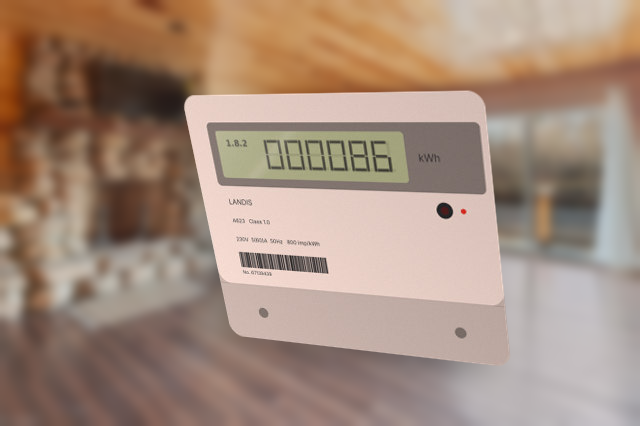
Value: 86 kWh
